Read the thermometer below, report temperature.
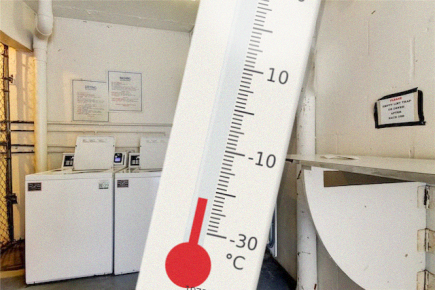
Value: -22 °C
